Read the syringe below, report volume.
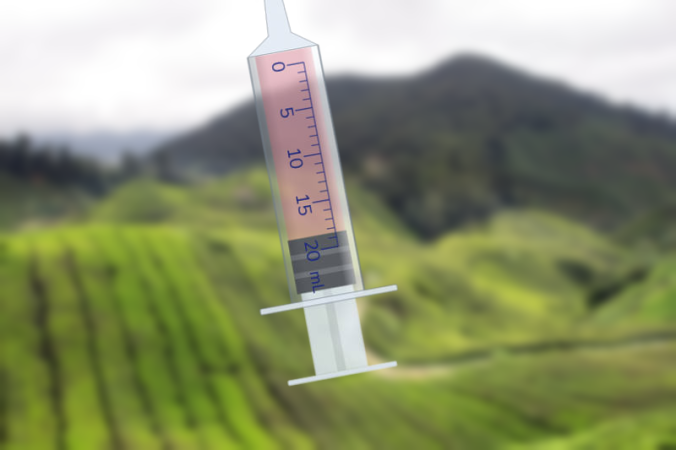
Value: 18.5 mL
